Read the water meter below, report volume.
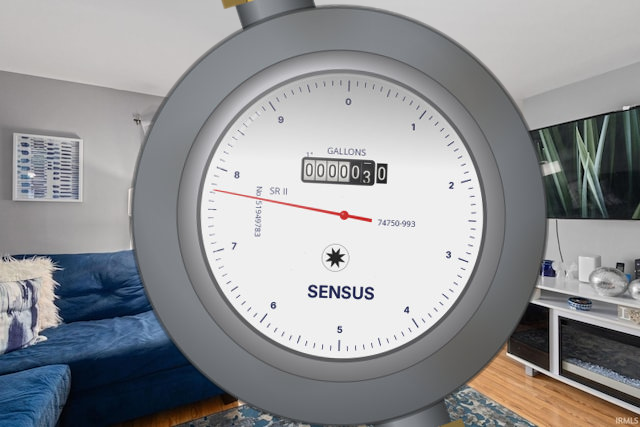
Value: 27.7 gal
